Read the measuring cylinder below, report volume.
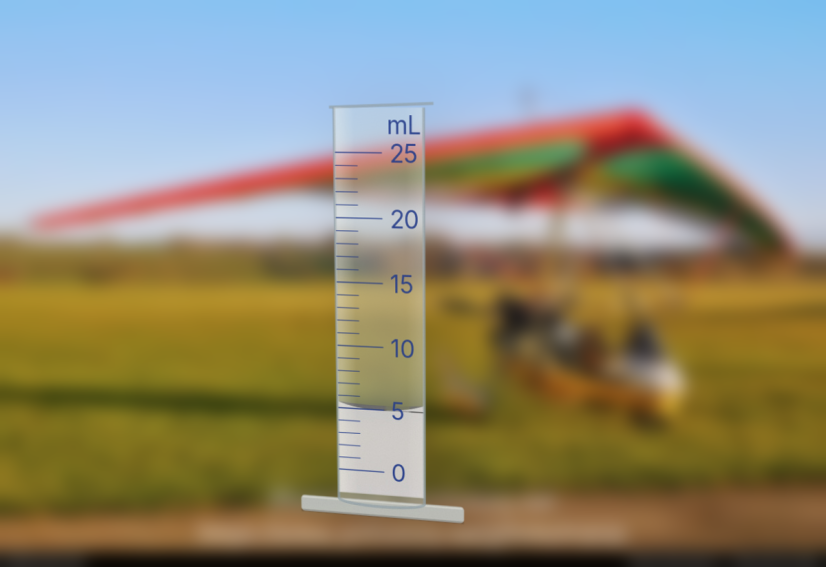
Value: 5 mL
